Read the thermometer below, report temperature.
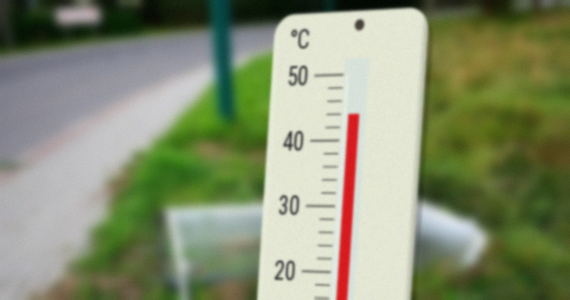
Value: 44 °C
